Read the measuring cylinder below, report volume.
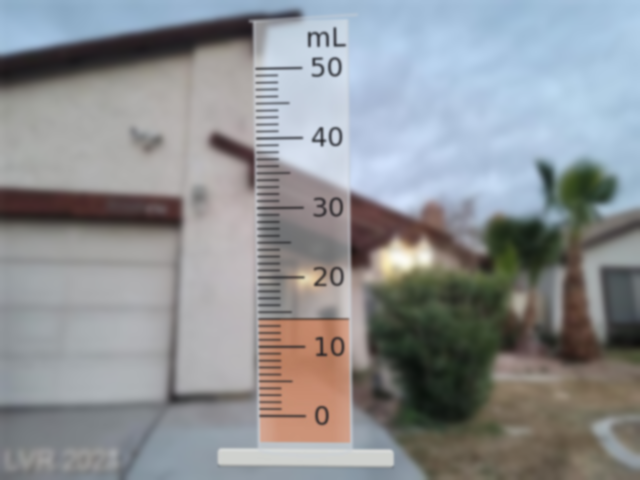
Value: 14 mL
